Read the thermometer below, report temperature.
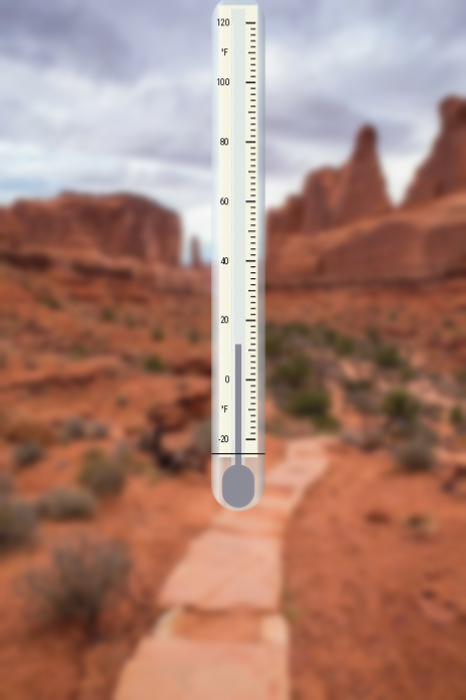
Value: 12 °F
